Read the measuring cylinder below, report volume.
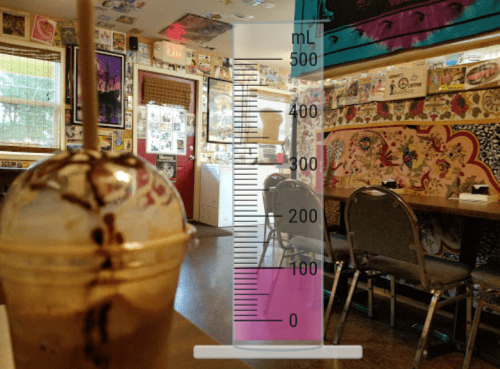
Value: 100 mL
